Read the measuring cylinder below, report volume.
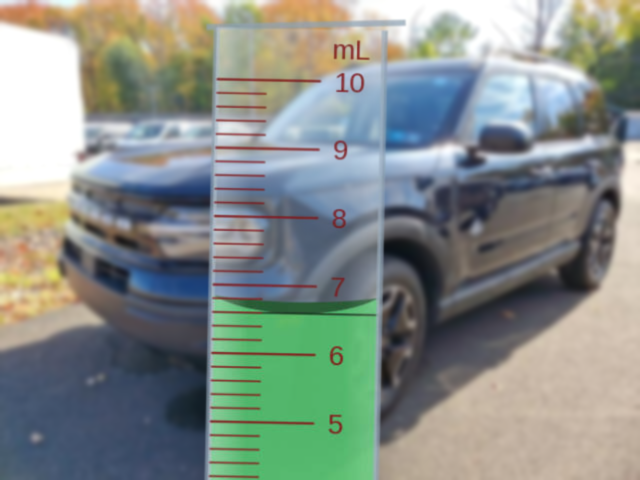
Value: 6.6 mL
